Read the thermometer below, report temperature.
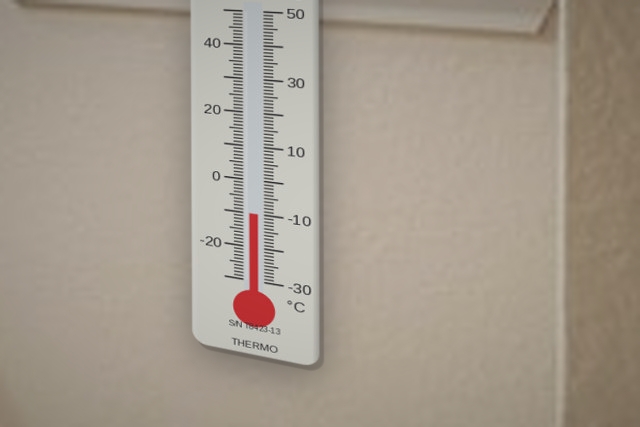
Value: -10 °C
